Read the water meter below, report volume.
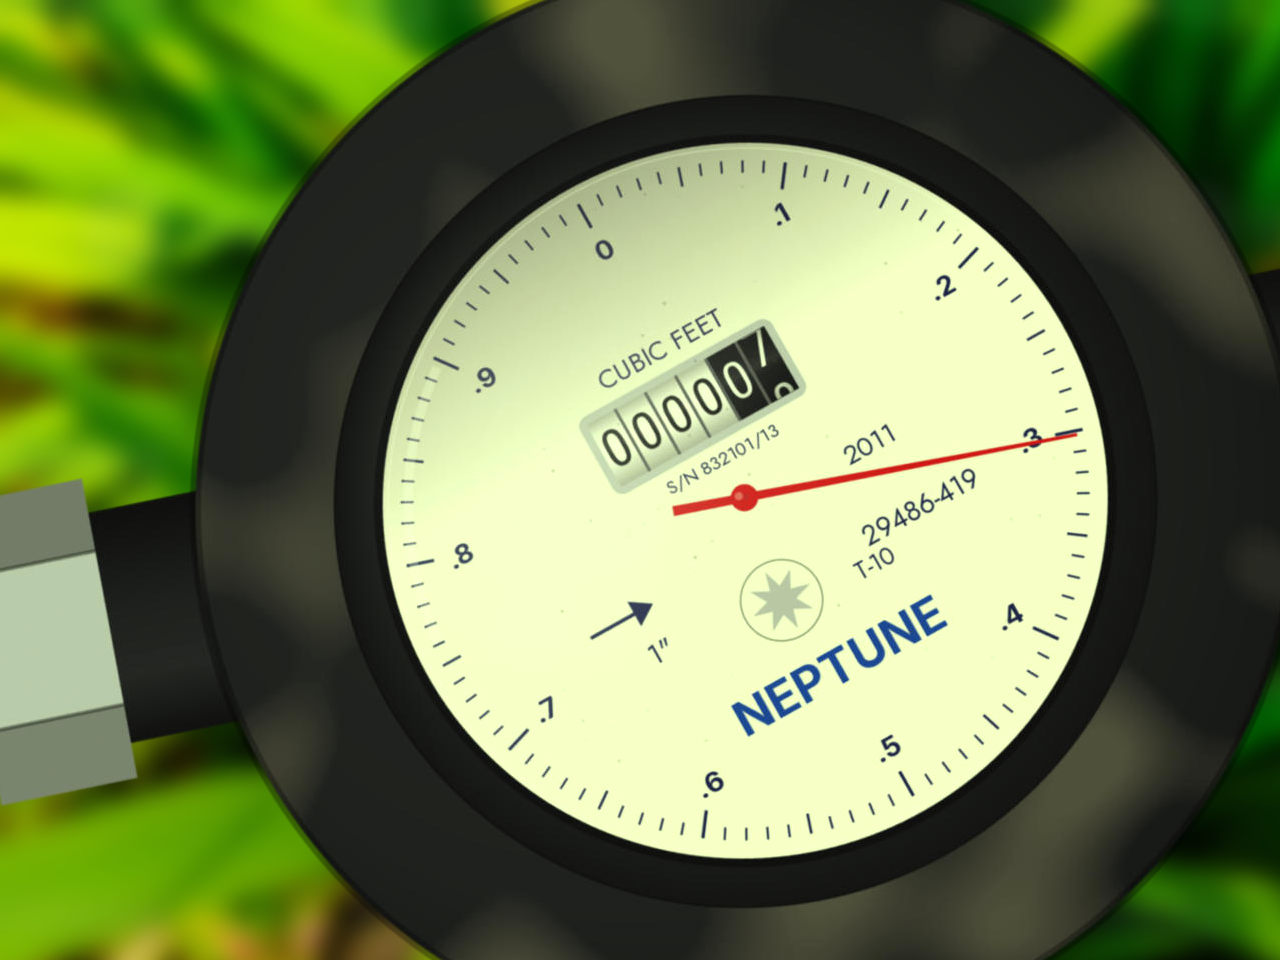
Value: 7.30 ft³
